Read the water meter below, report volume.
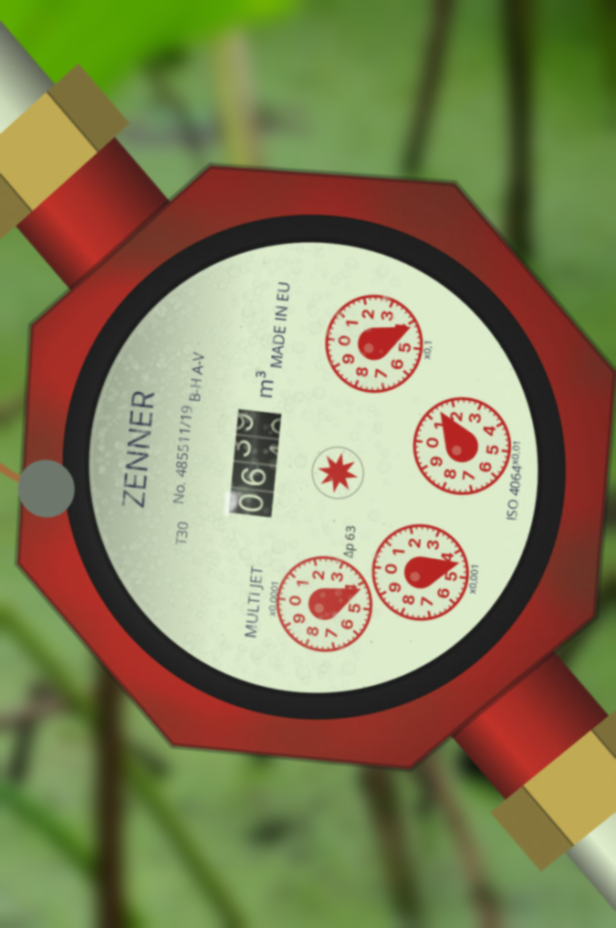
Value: 639.4144 m³
